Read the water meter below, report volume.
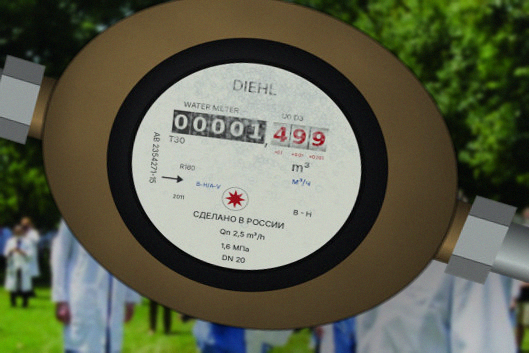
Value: 1.499 m³
